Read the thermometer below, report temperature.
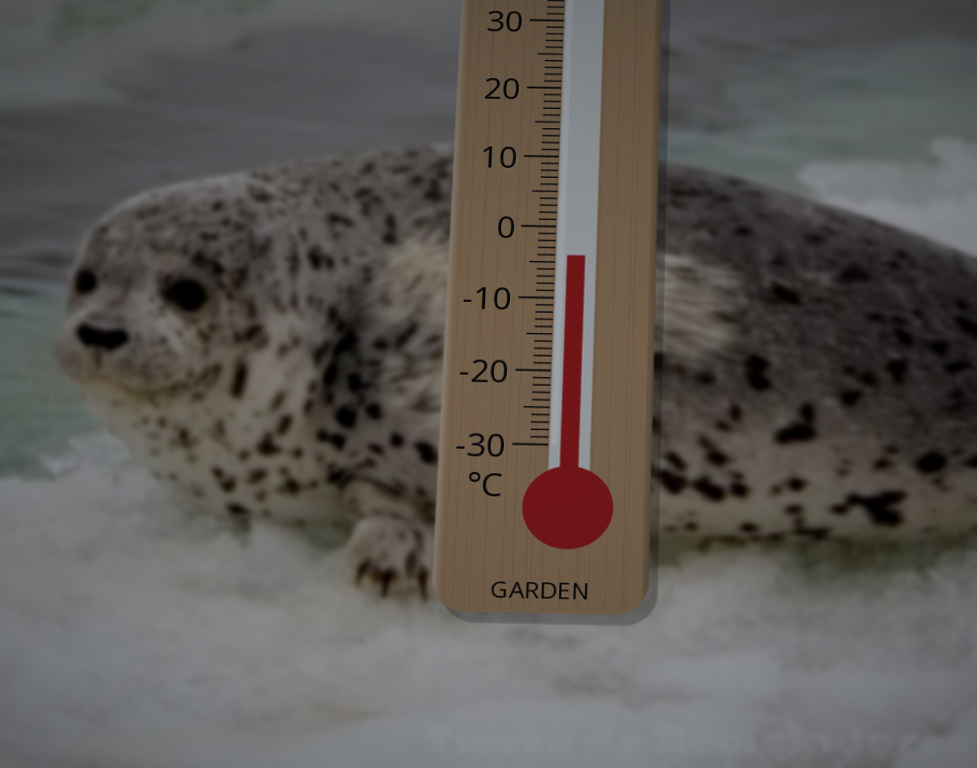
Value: -4 °C
